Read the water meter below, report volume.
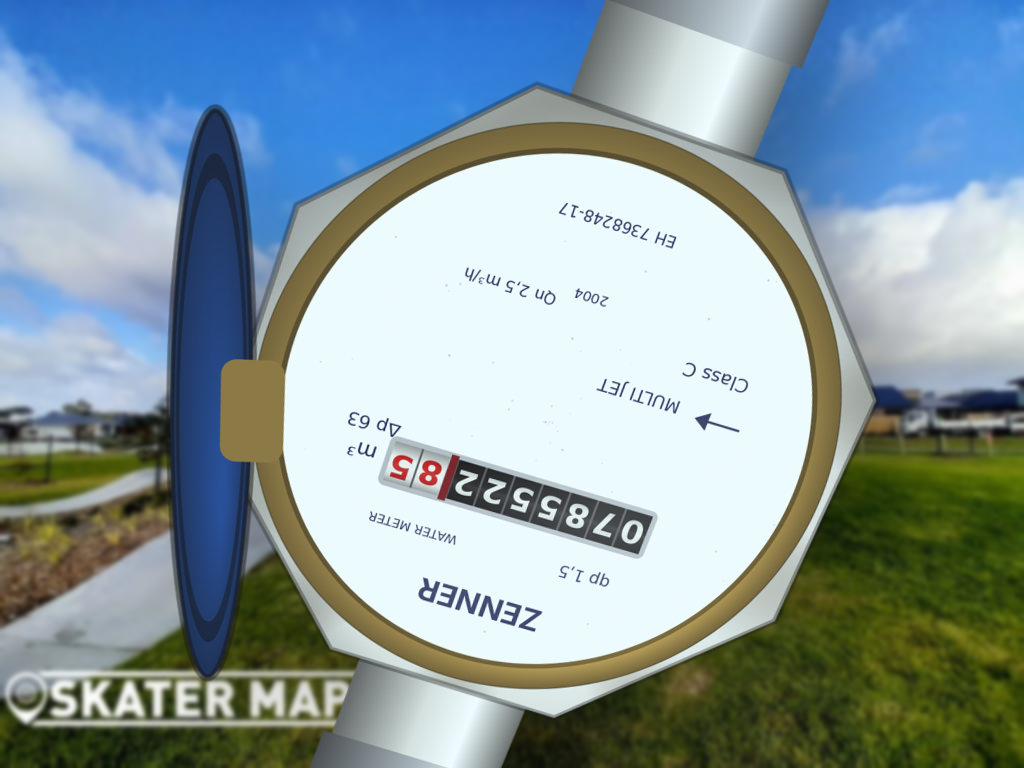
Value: 785522.85 m³
